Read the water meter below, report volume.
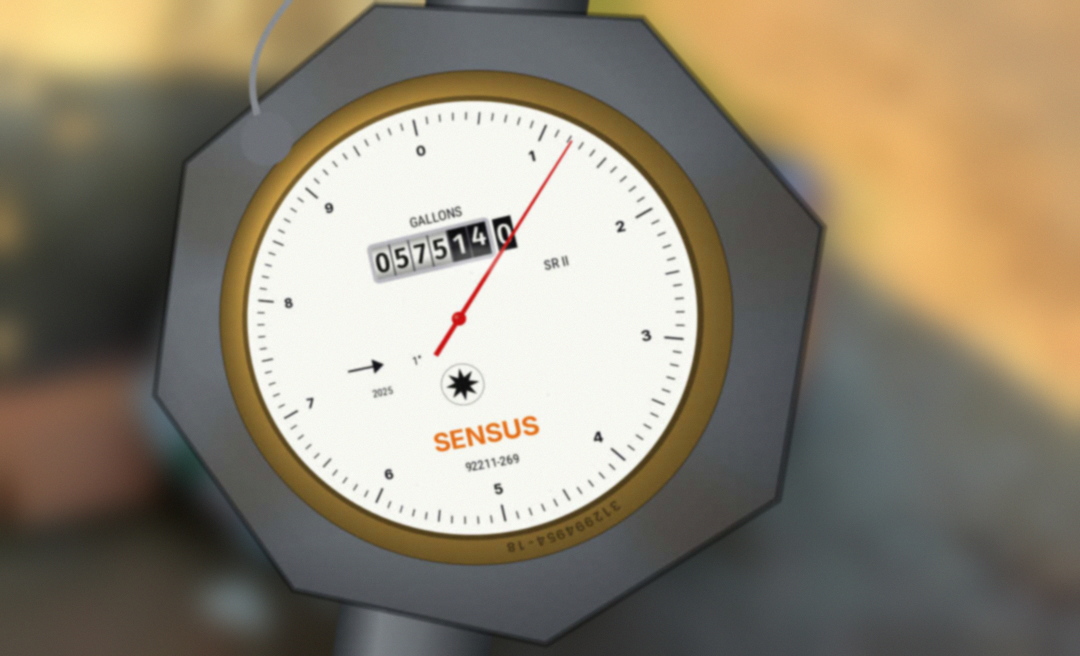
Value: 575141.2 gal
